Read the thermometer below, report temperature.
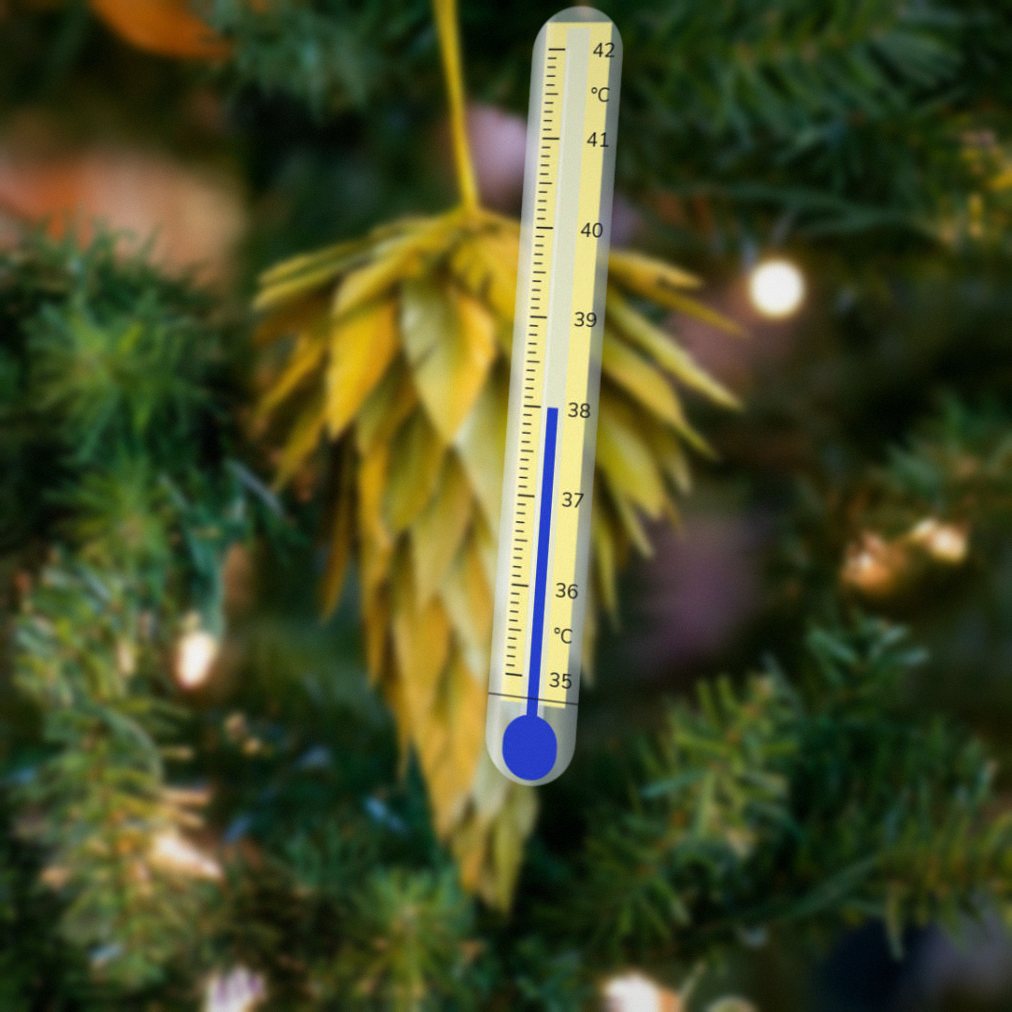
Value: 38 °C
